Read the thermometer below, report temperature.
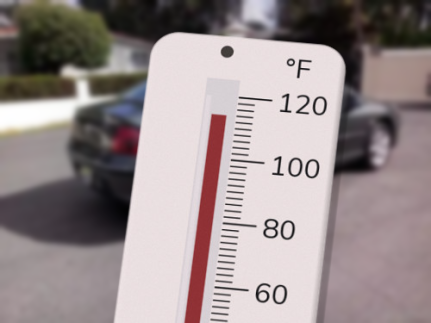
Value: 114 °F
